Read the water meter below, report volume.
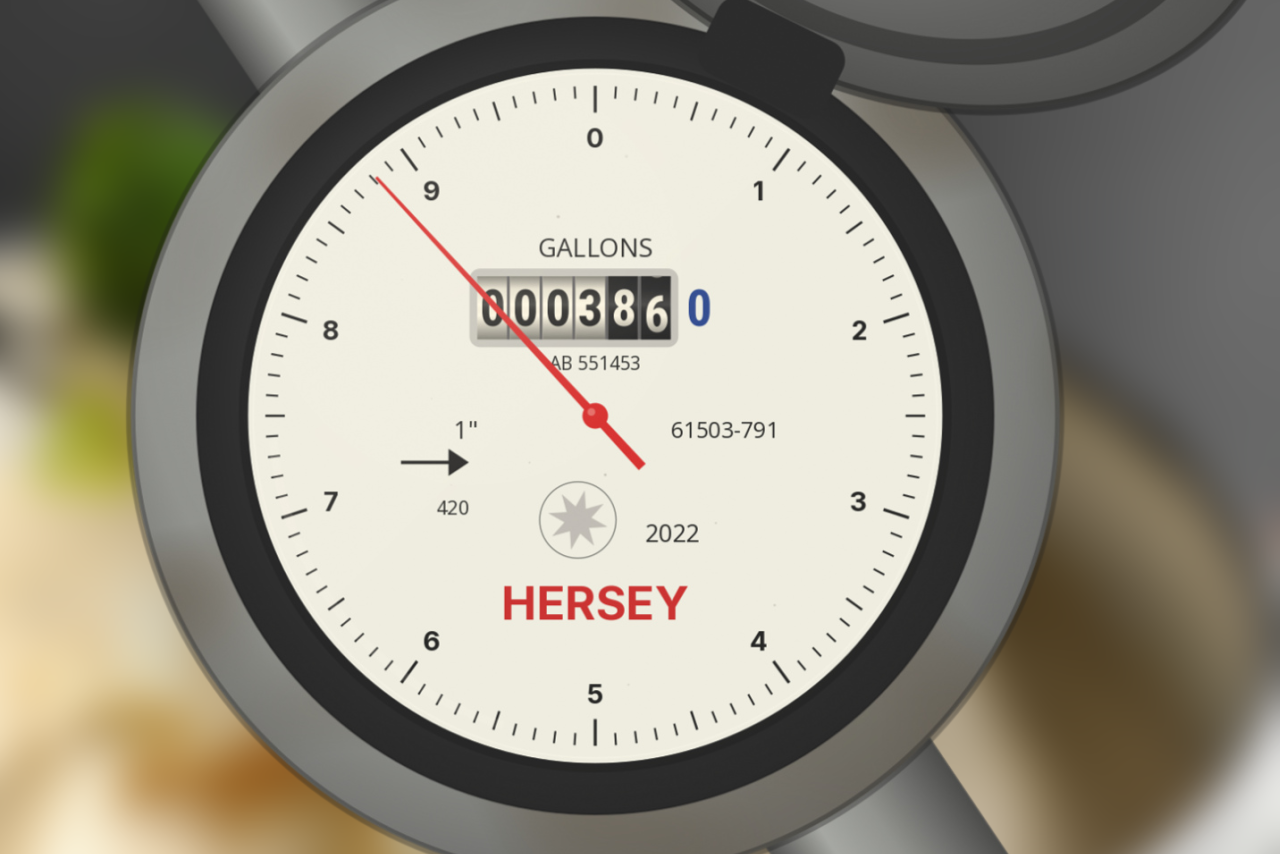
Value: 3858.8 gal
